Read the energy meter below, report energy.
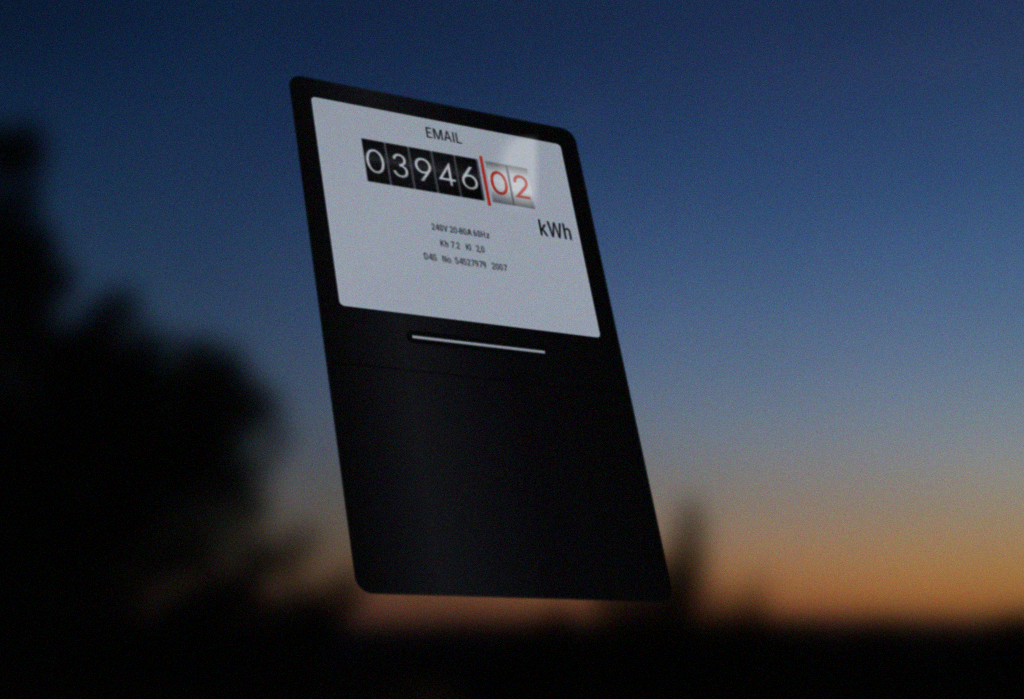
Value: 3946.02 kWh
